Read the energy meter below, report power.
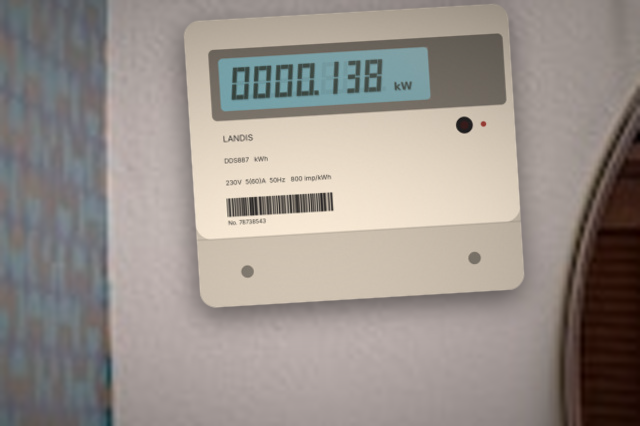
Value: 0.138 kW
